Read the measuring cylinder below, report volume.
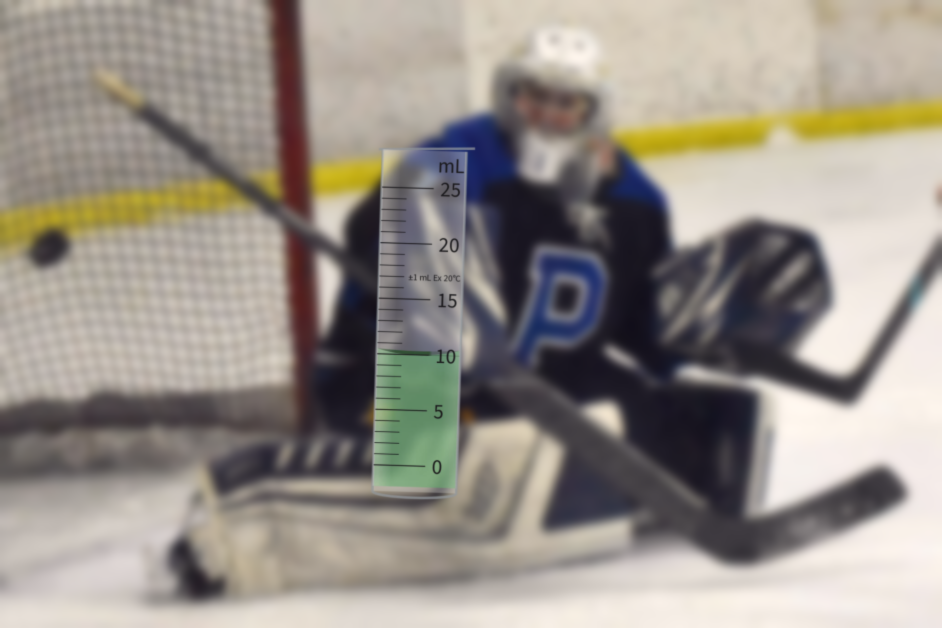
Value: 10 mL
